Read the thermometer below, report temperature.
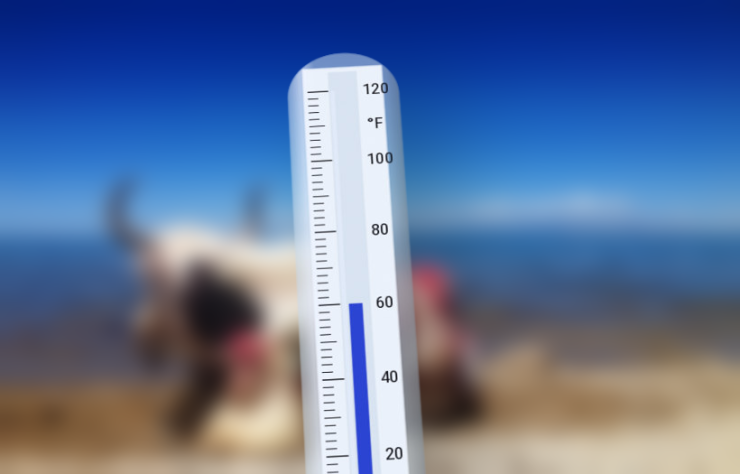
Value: 60 °F
